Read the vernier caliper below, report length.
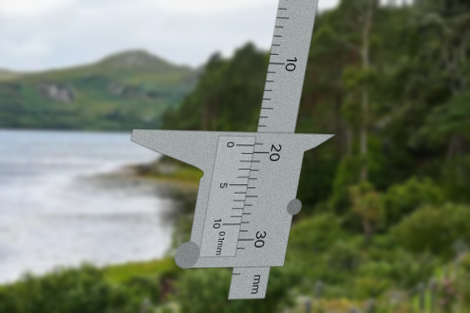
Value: 19.2 mm
